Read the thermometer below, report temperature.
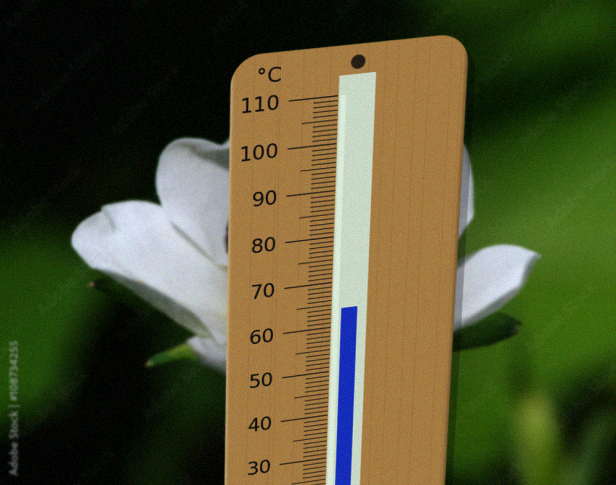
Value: 64 °C
